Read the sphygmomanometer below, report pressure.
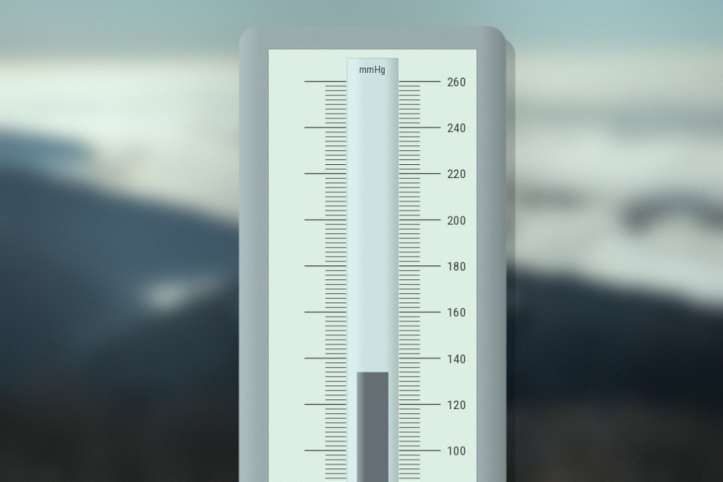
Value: 134 mmHg
